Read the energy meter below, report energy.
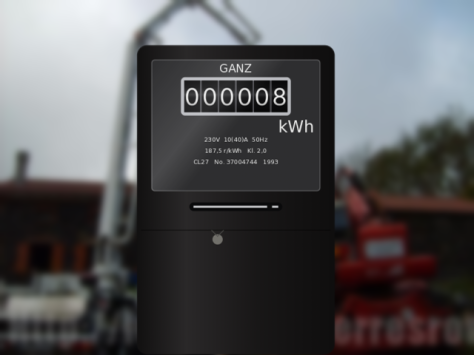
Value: 8 kWh
